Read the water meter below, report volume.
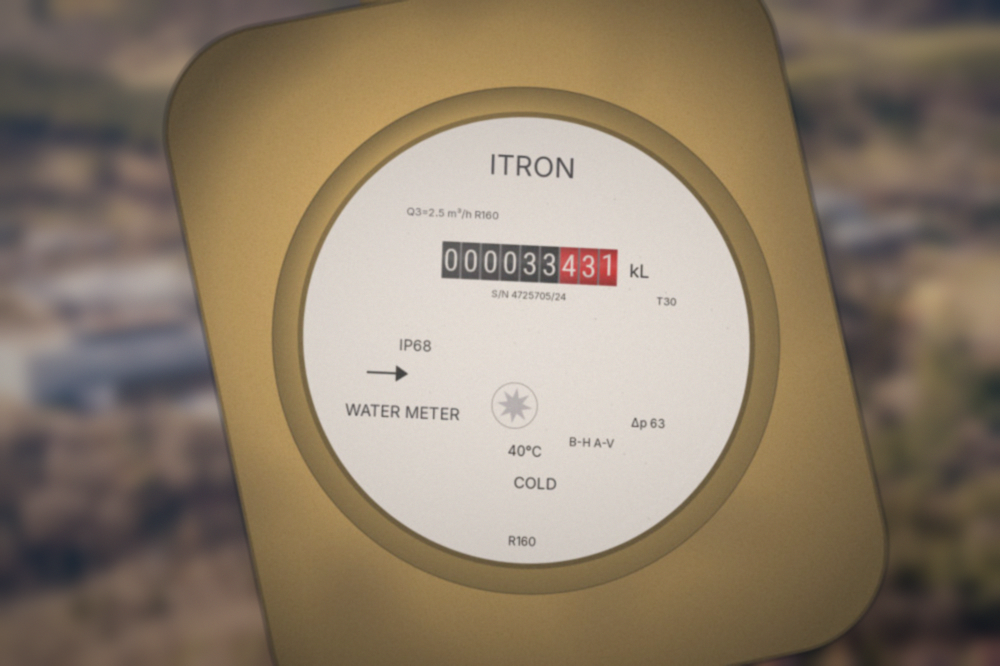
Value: 33.431 kL
